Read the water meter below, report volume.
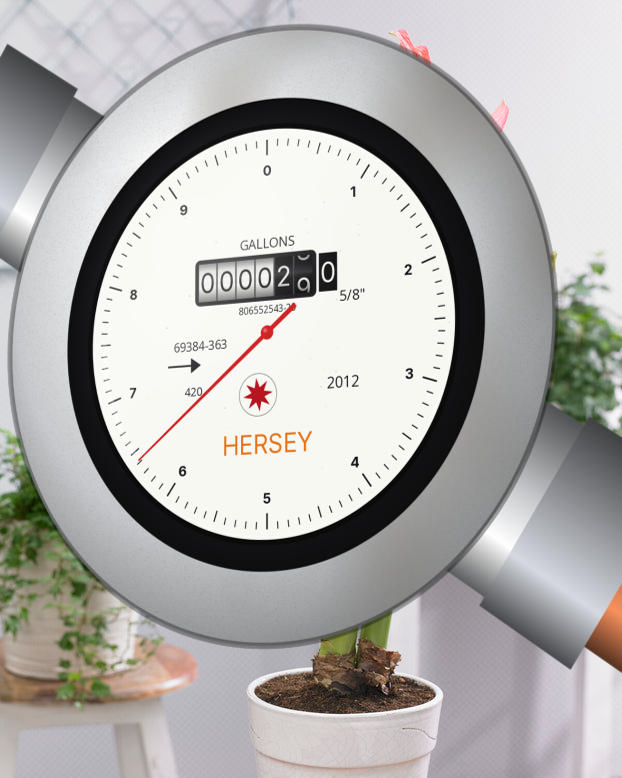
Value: 286.4 gal
